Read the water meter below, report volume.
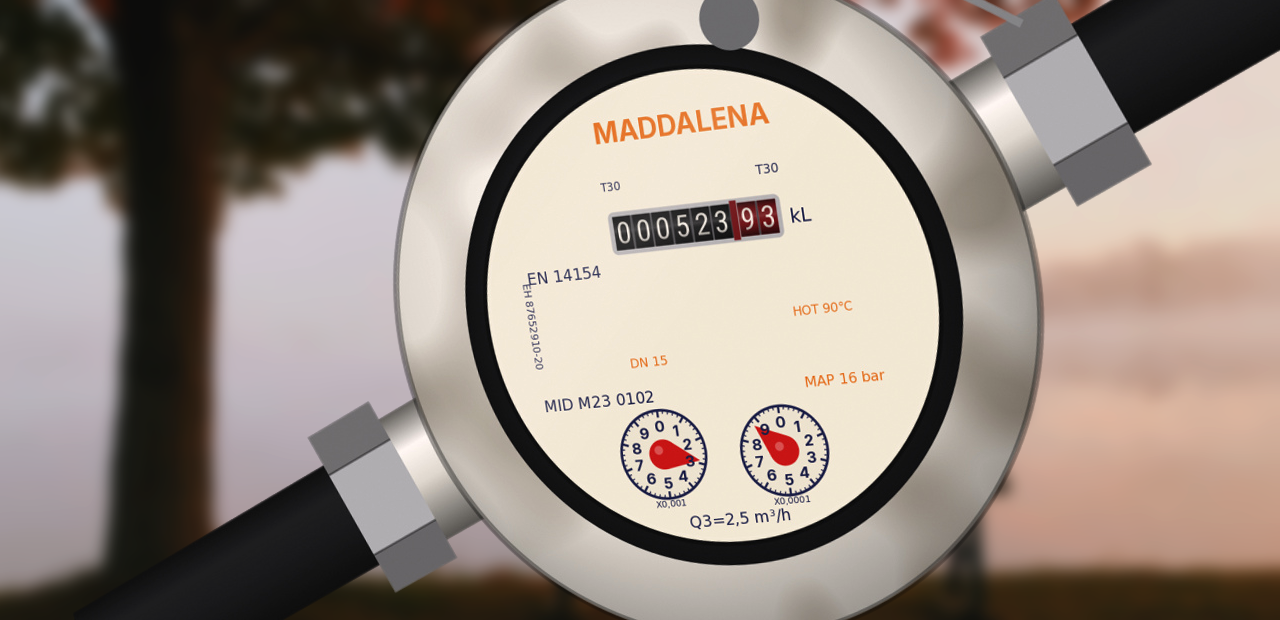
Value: 523.9328 kL
